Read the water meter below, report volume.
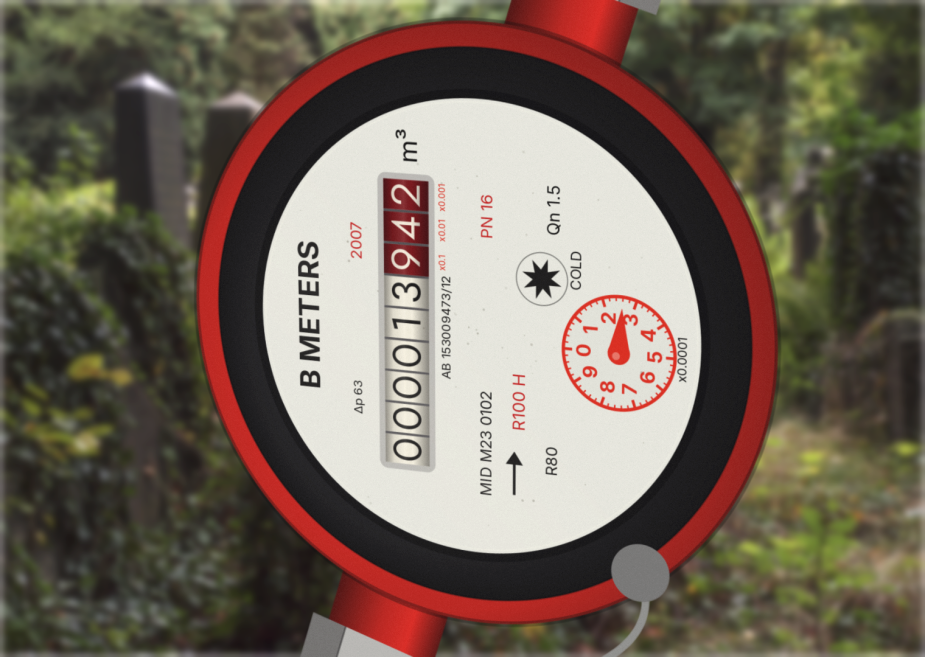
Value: 13.9422 m³
